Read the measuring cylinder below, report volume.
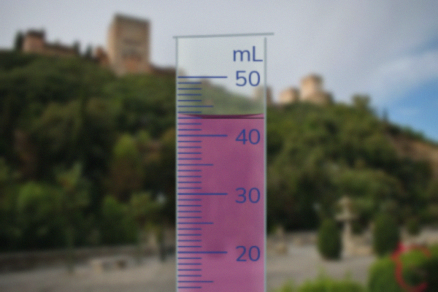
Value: 43 mL
